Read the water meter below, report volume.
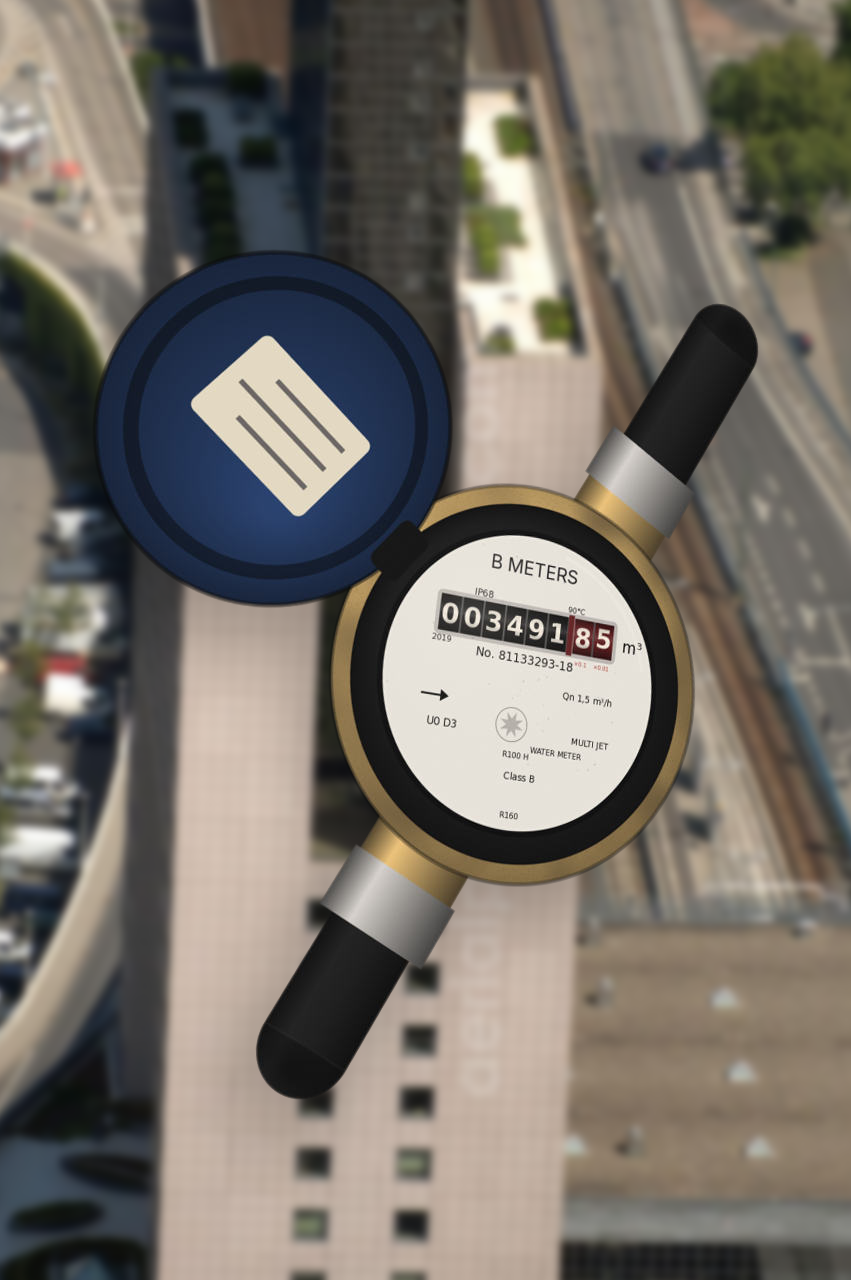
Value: 3491.85 m³
